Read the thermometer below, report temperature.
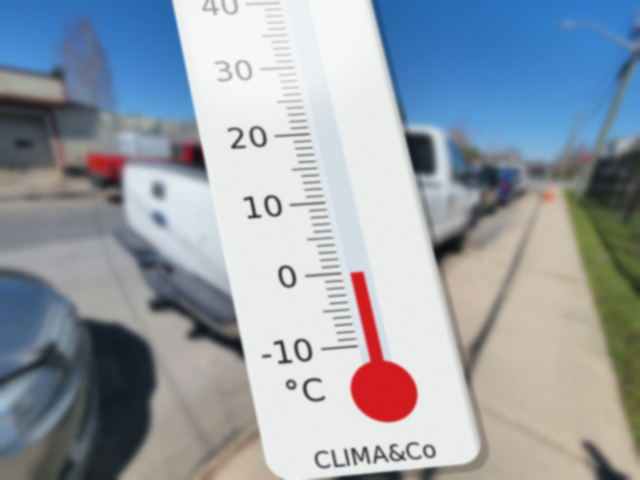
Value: 0 °C
